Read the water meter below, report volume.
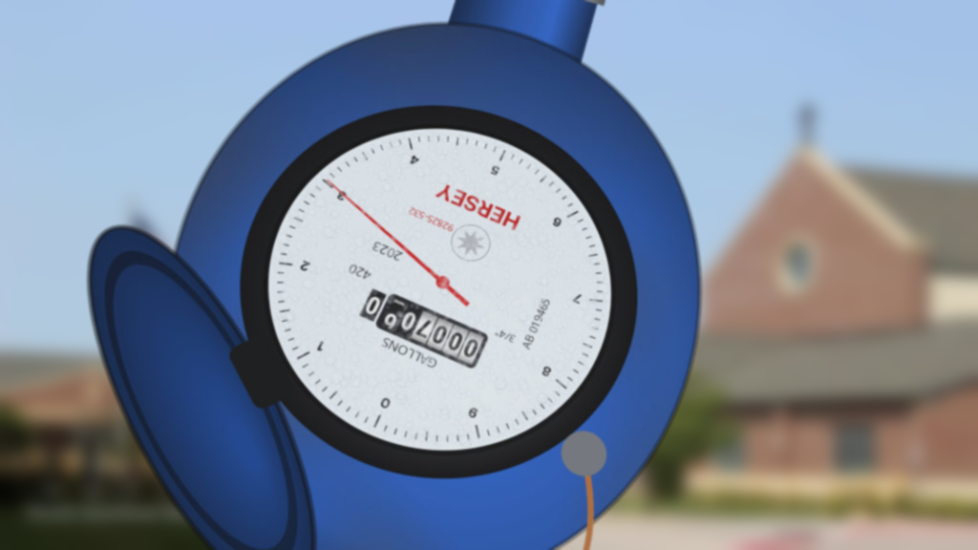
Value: 7063.0 gal
